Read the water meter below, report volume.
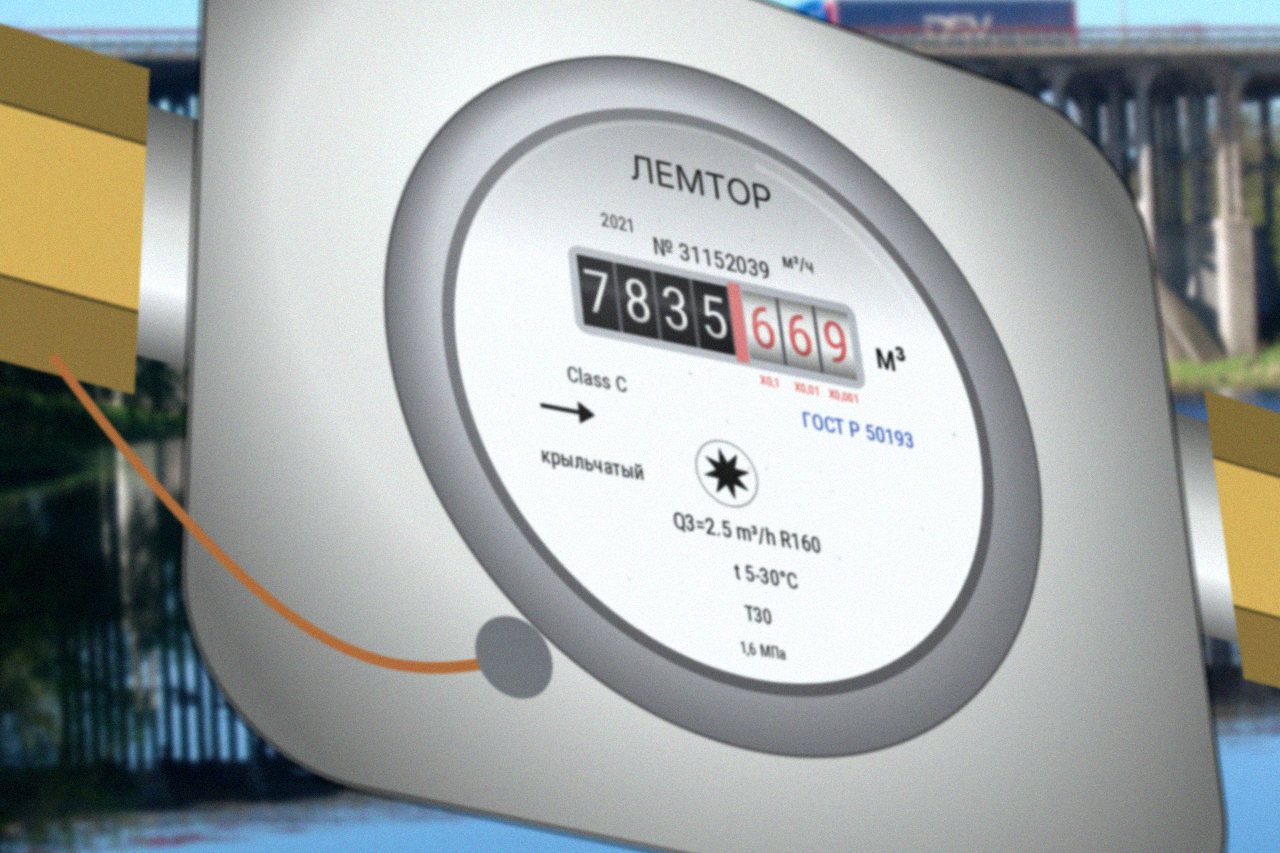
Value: 7835.669 m³
